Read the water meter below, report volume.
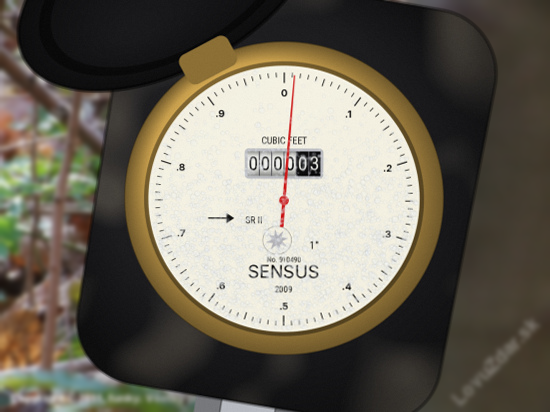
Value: 3.01 ft³
